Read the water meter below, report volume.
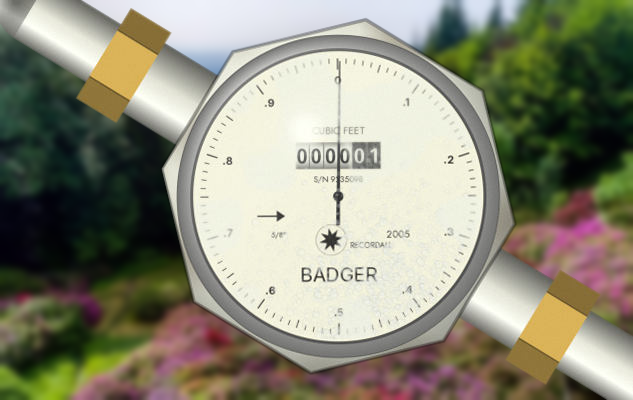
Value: 1.00 ft³
